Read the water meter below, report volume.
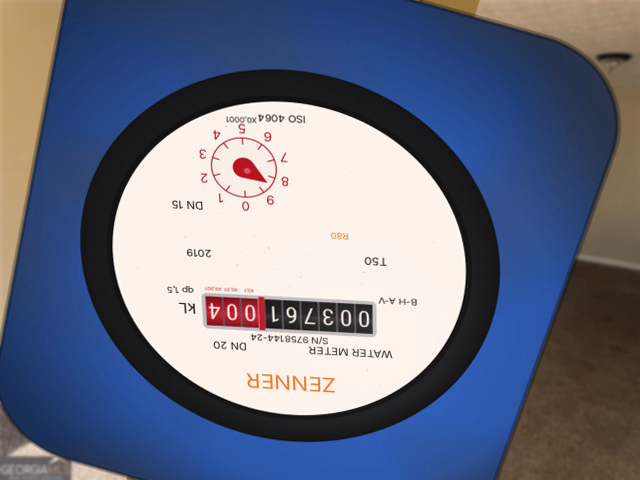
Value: 3761.0048 kL
